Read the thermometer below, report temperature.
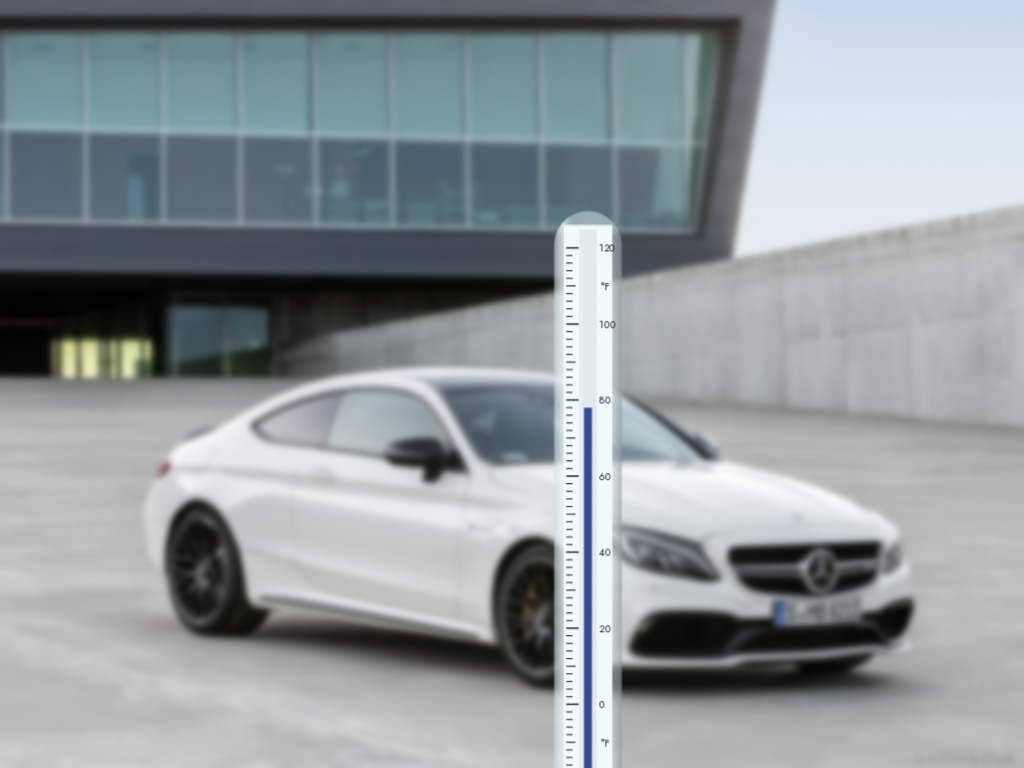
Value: 78 °F
